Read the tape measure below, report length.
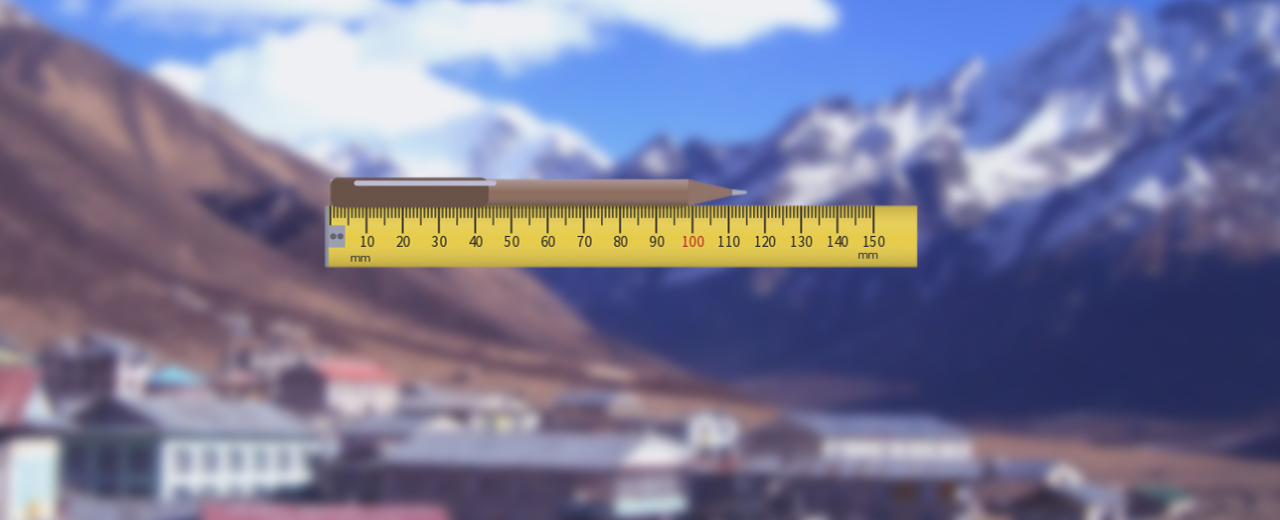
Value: 115 mm
